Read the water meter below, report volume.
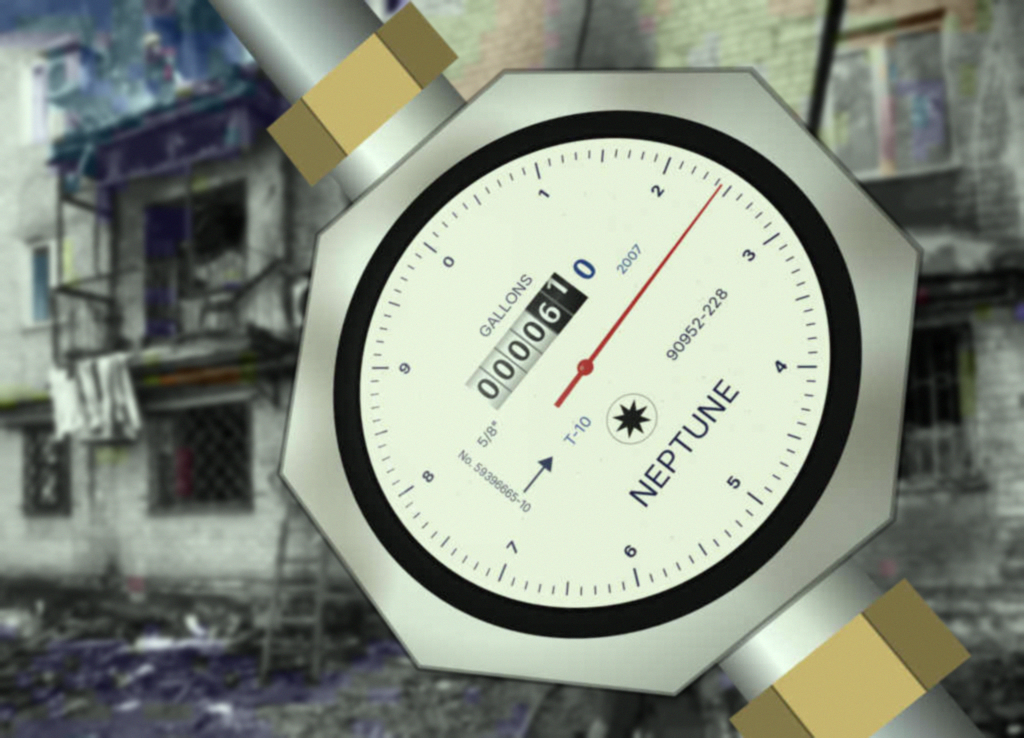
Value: 612.4 gal
